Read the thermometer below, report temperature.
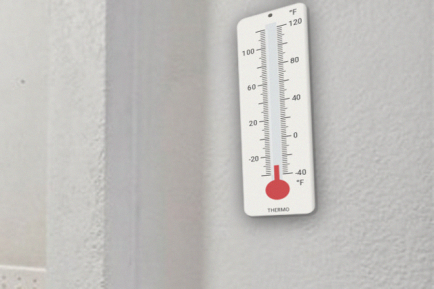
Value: -30 °F
